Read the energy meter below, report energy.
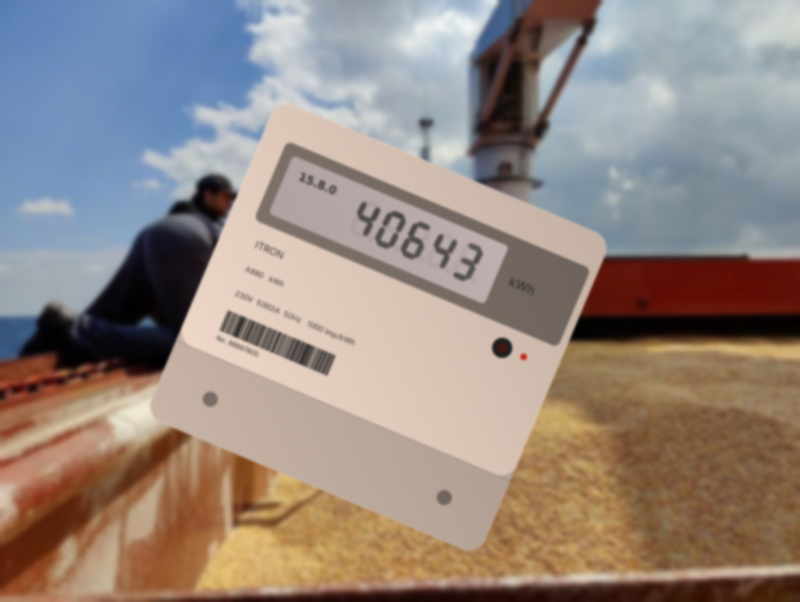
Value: 40643 kWh
